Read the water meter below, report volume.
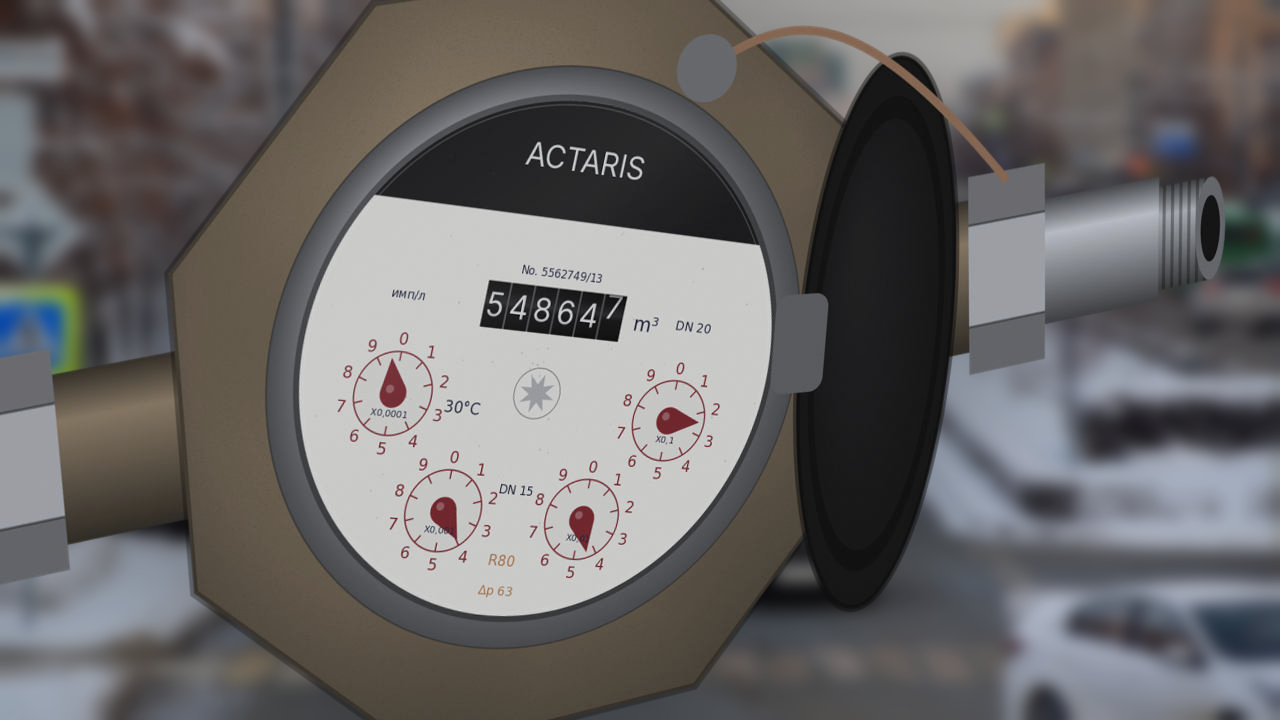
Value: 548647.2439 m³
